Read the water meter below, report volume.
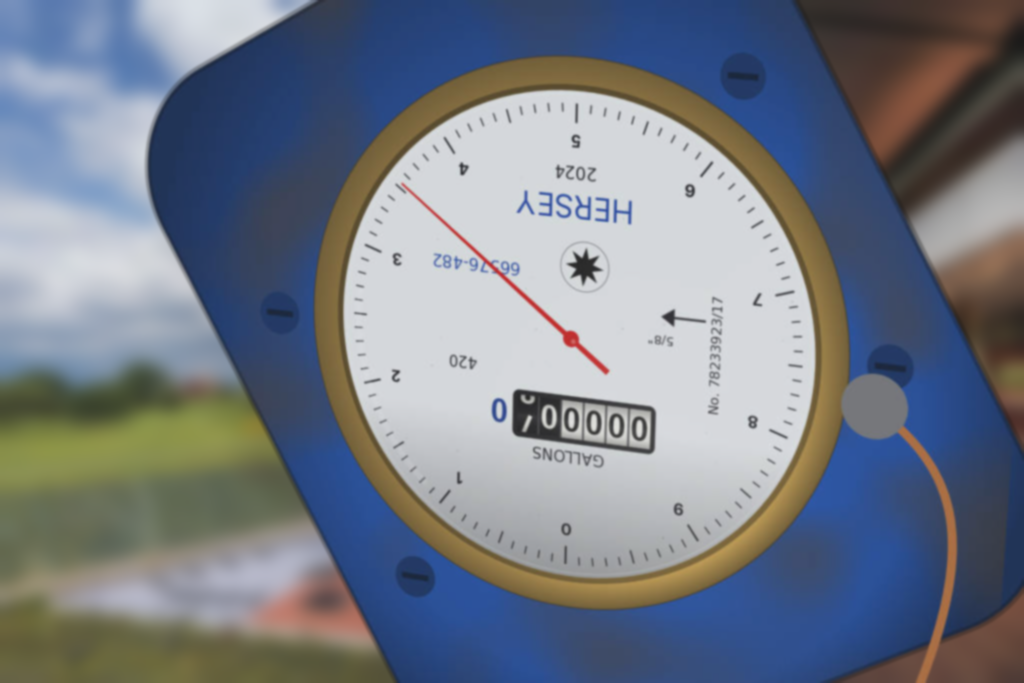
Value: 73.5 gal
